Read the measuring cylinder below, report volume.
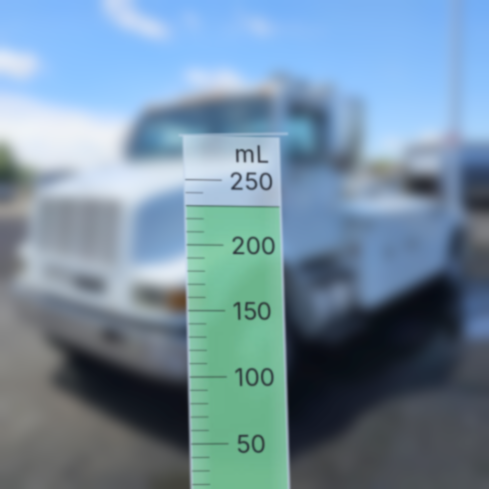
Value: 230 mL
